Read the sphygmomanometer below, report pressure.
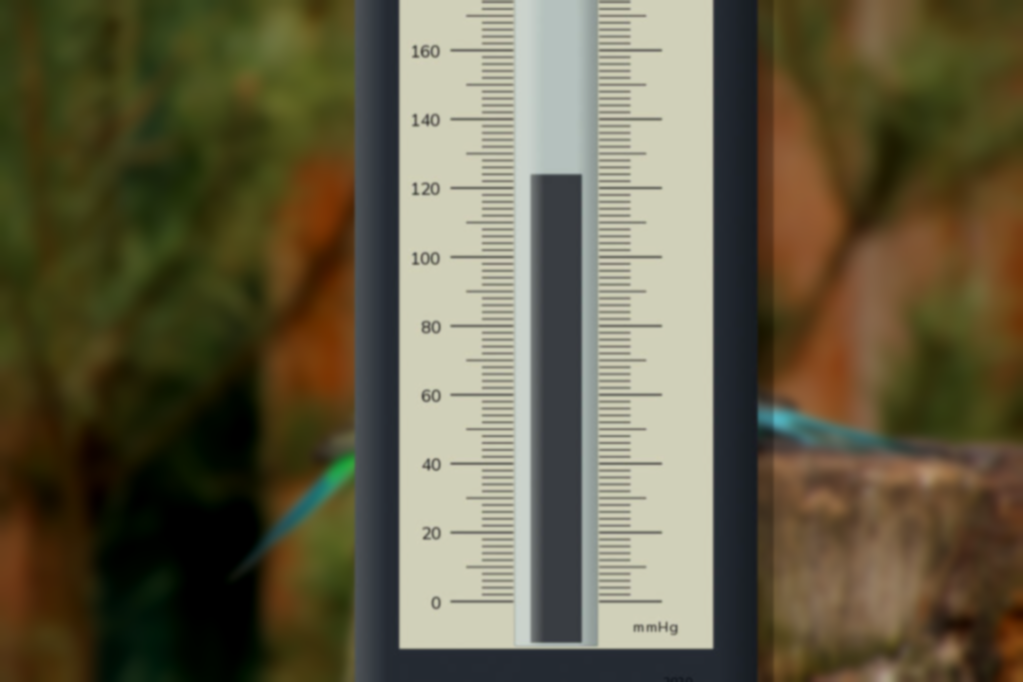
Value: 124 mmHg
